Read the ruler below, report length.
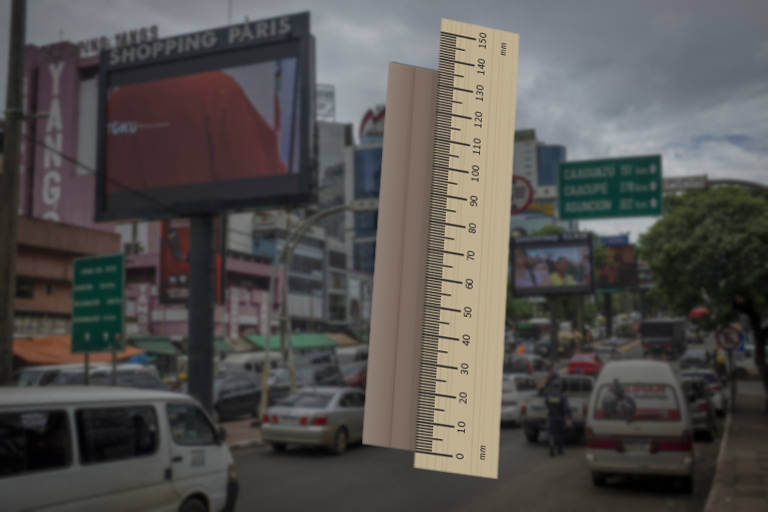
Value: 135 mm
